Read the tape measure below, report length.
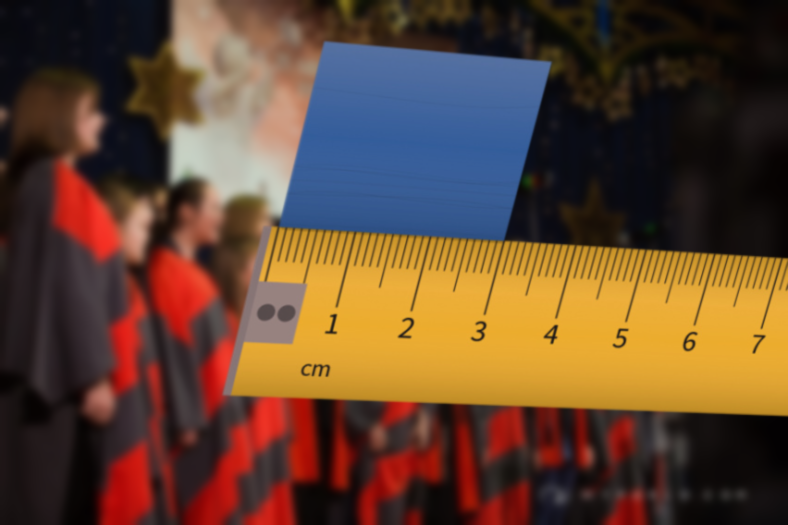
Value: 3 cm
